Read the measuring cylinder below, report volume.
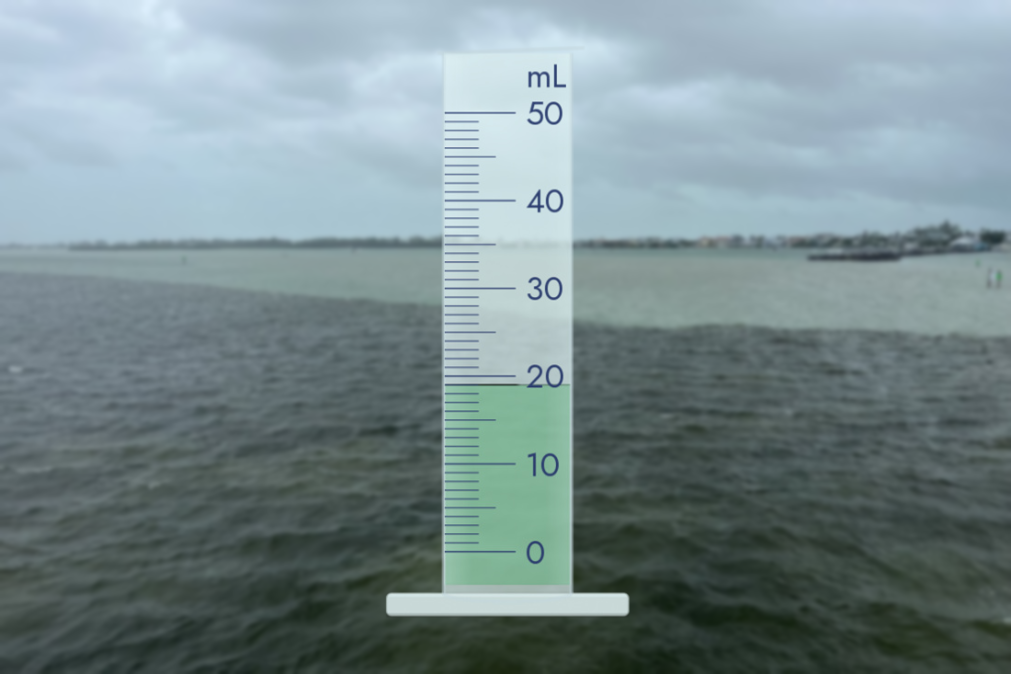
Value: 19 mL
